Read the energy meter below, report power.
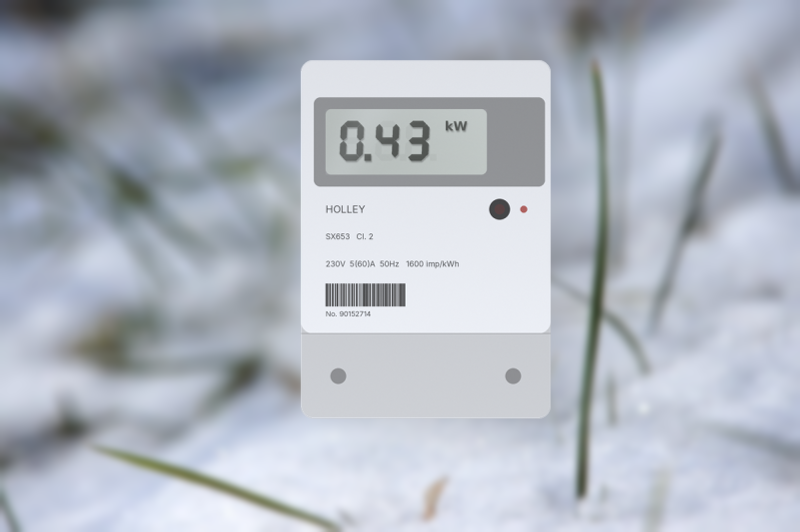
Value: 0.43 kW
